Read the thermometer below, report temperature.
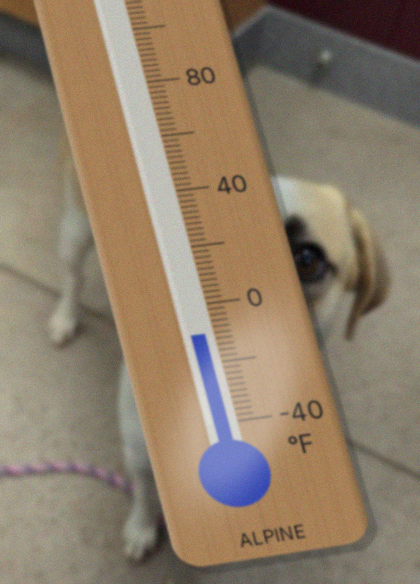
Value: -10 °F
